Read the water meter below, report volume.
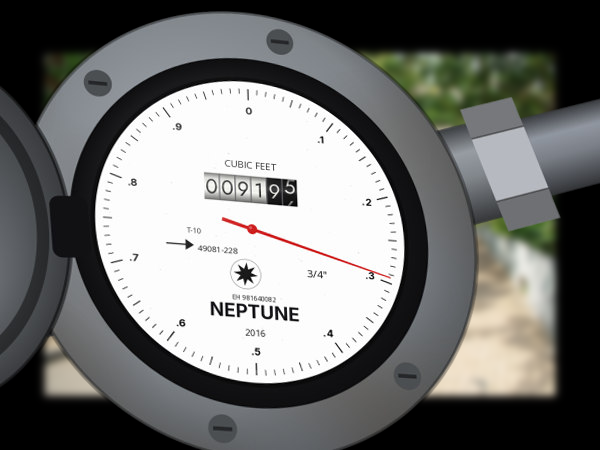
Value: 9195.29 ft³
